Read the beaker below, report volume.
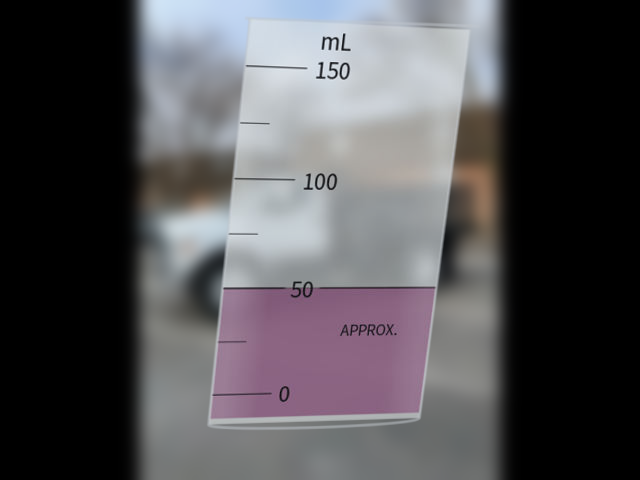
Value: 50 mL
